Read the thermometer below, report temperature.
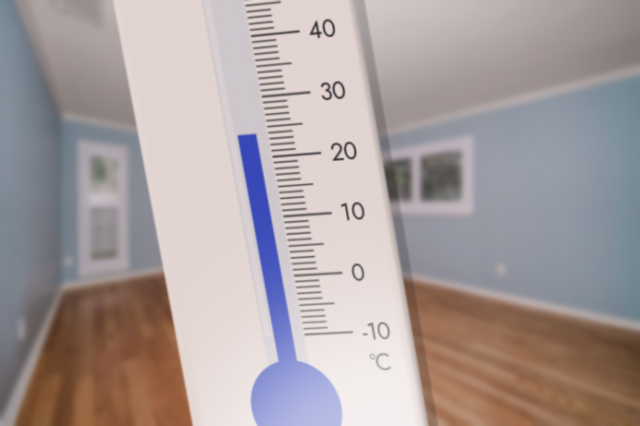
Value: 24 °C
